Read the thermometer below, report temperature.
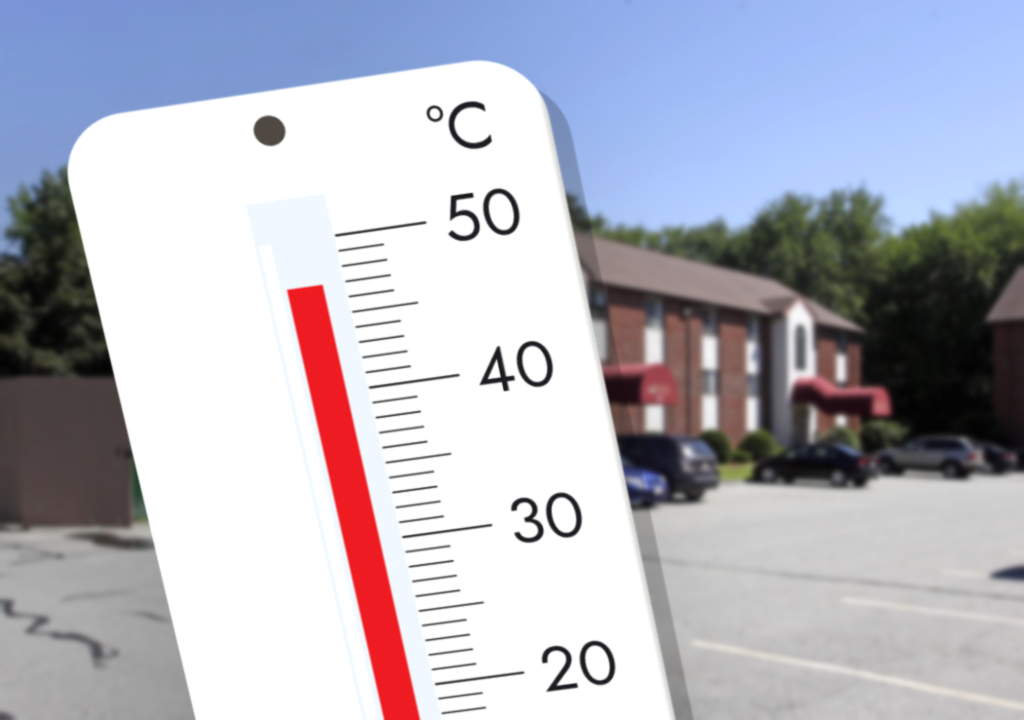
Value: 47 °C
